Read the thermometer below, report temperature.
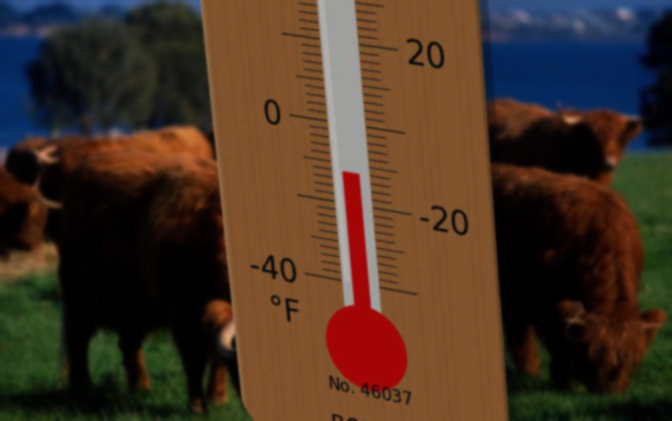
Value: -12 °F
